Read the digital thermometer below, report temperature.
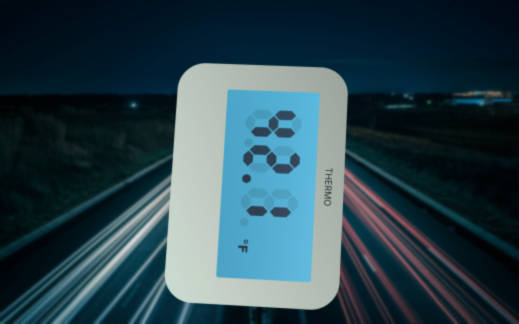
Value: 42.1 °F
